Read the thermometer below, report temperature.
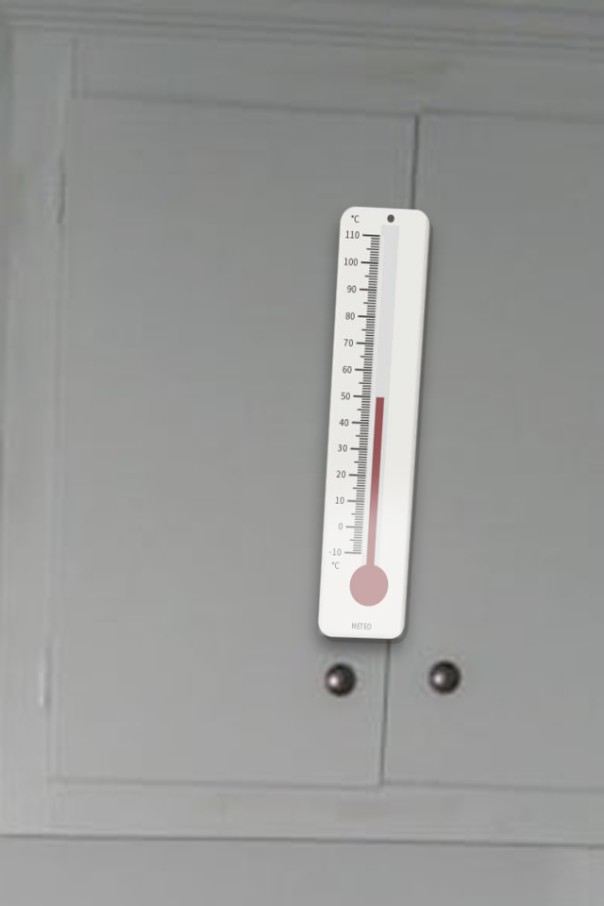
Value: 50 °C
